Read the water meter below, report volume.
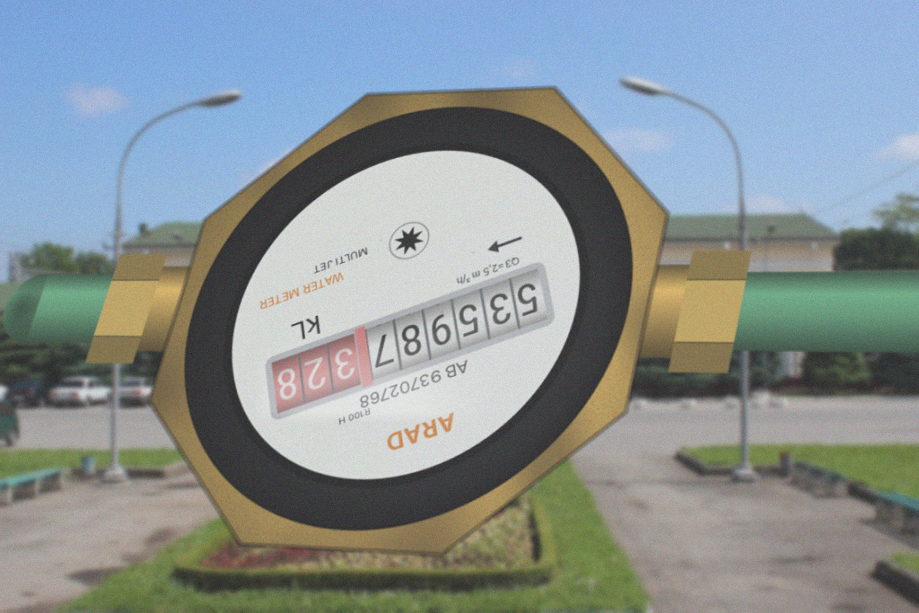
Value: 535987.328 kL
